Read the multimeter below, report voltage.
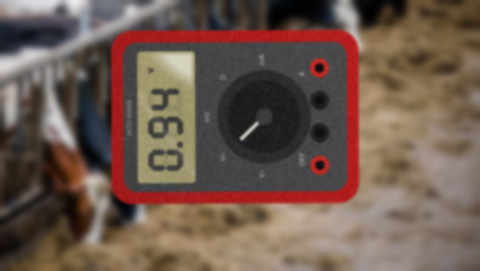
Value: 0.94 V
